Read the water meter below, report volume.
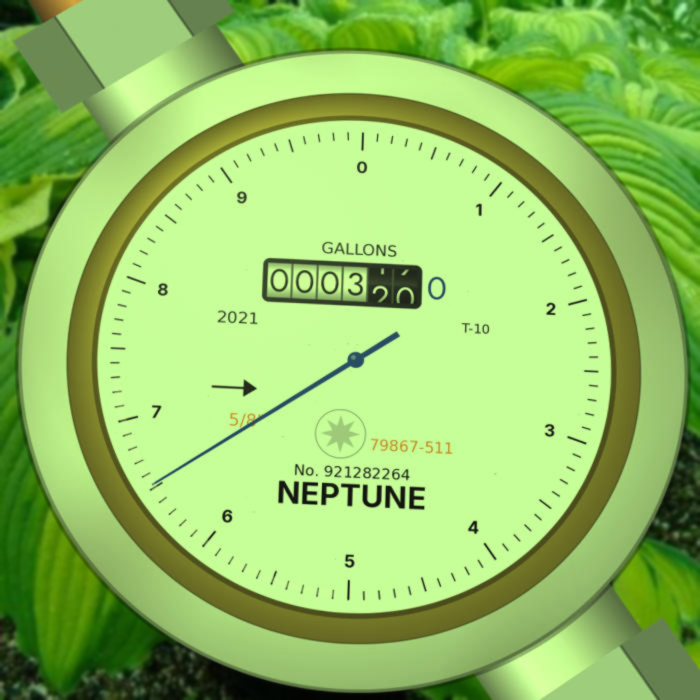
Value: 3196.5 gal
